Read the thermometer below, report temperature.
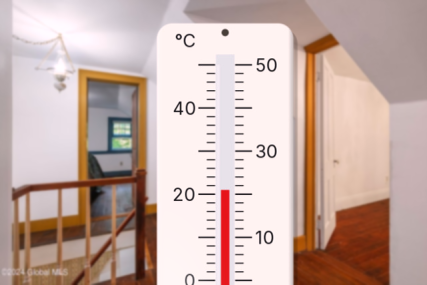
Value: 21 °C
